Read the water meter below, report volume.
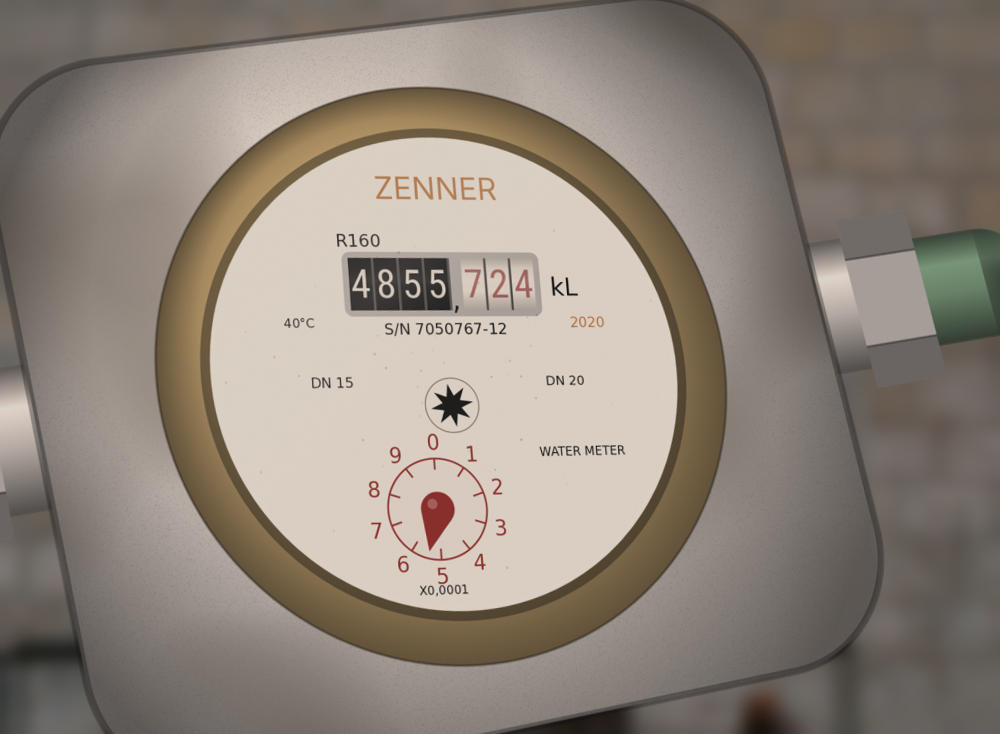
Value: 4855.7245 kL
